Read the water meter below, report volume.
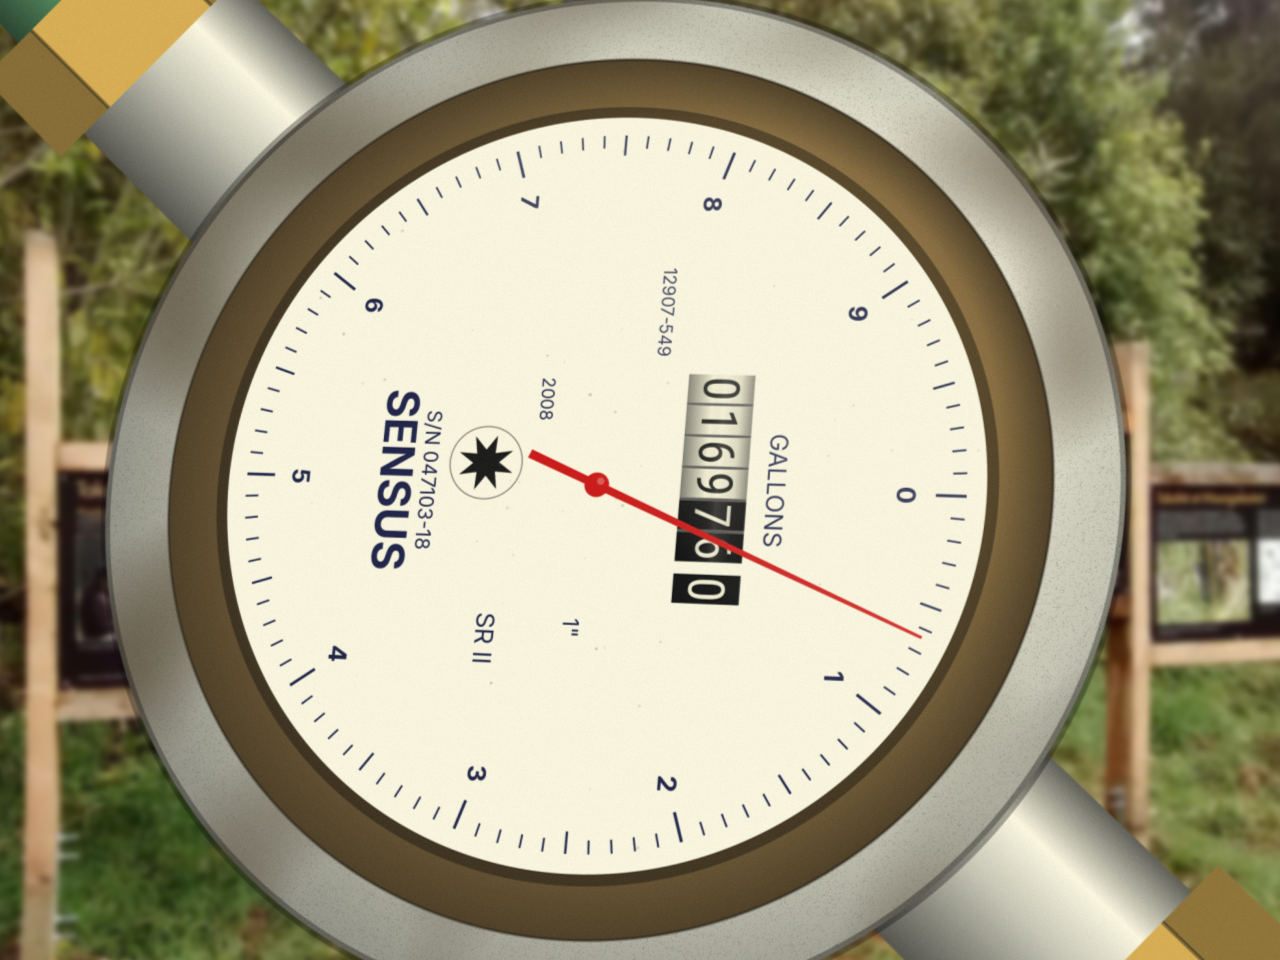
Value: 169760.6 gal
